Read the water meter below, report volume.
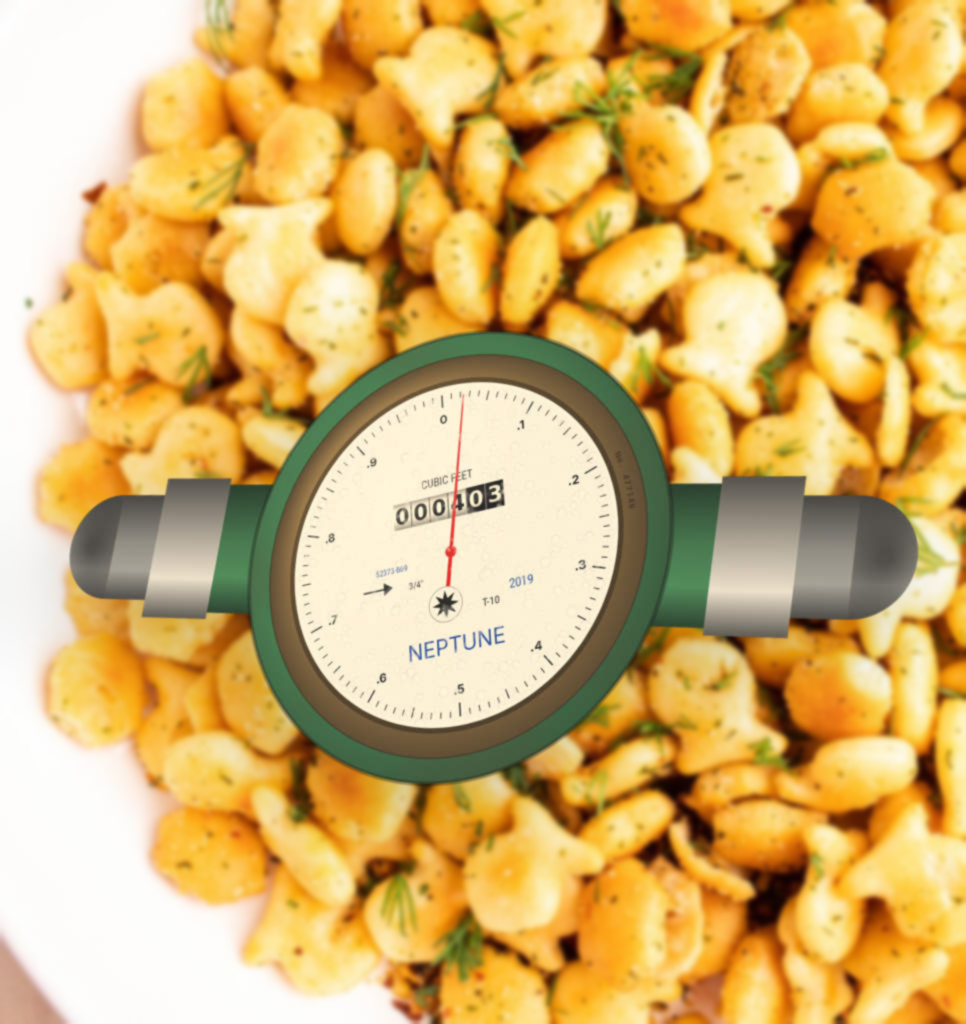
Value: 403.02 ft³
